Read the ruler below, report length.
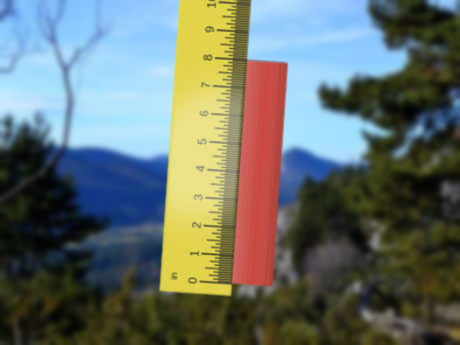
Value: 8 in
